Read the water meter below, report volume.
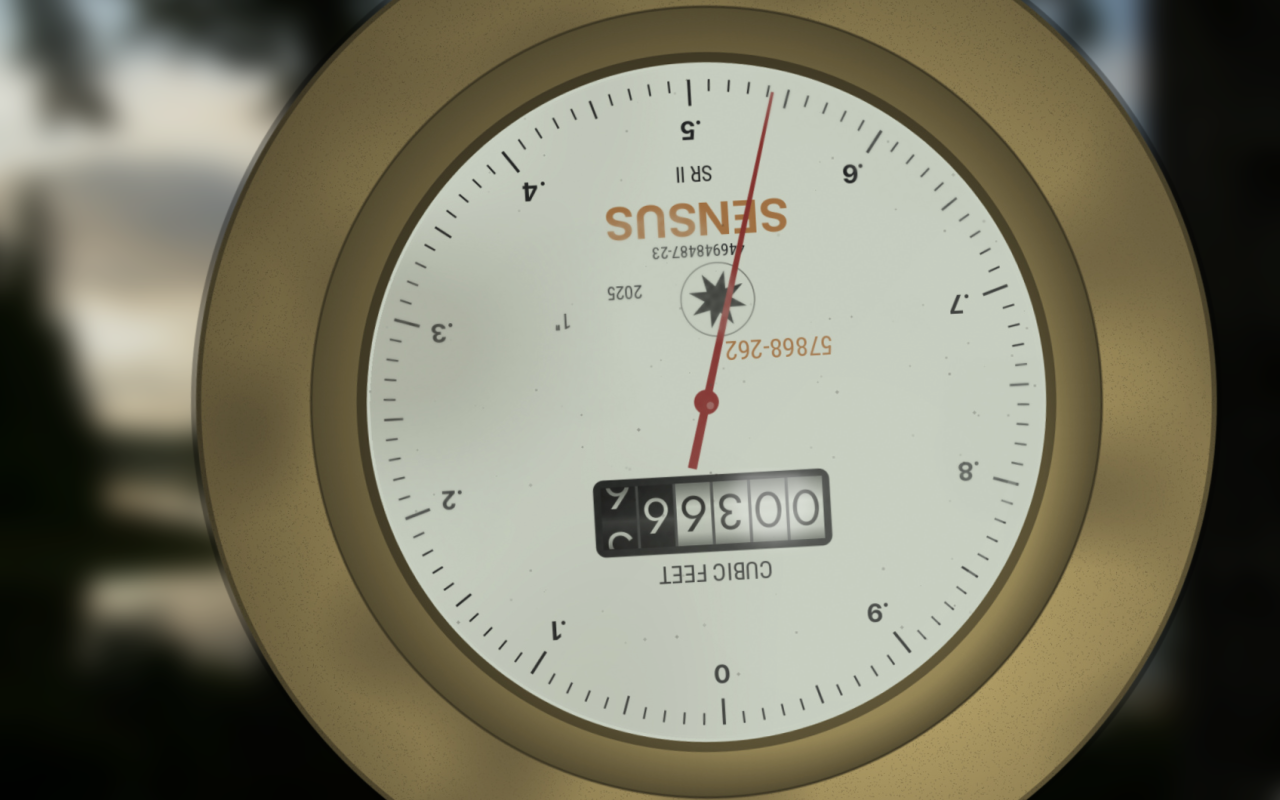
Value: 3665.54 ft³
